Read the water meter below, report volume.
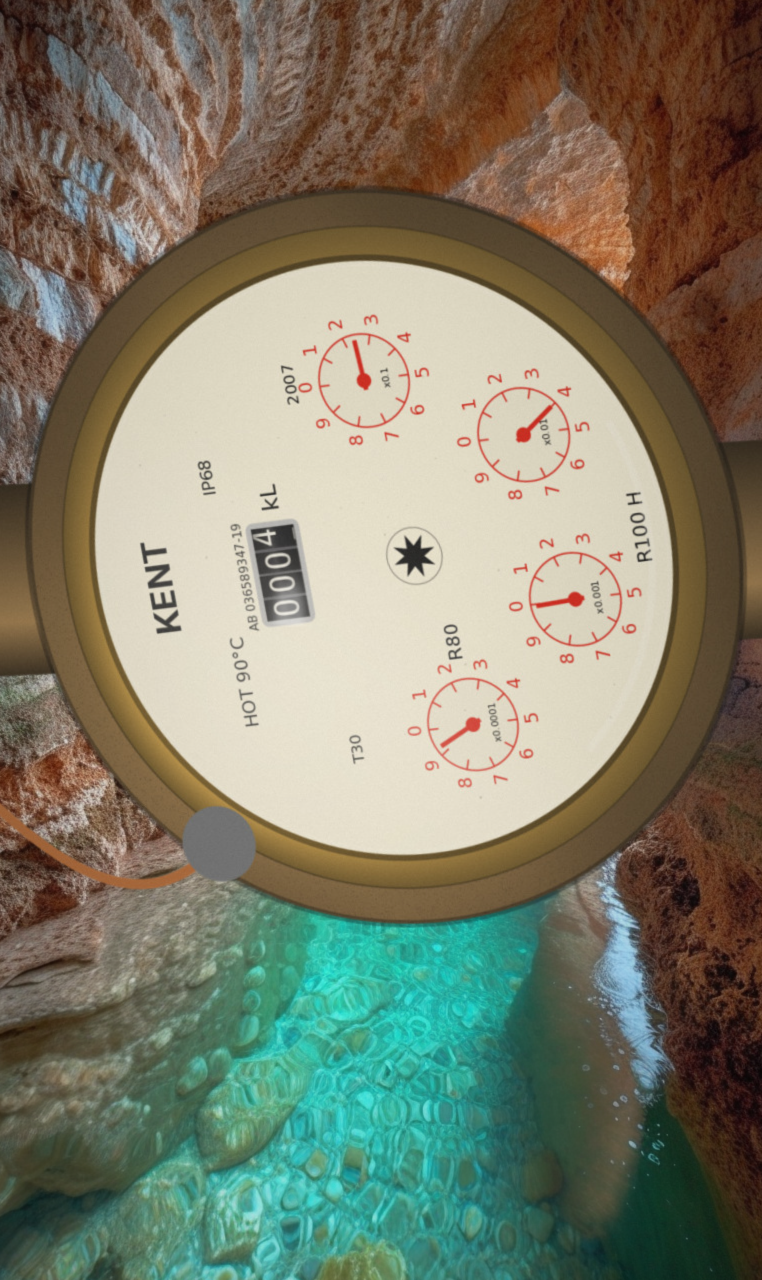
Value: 4.2399 kL
